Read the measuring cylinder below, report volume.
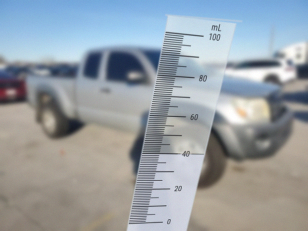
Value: 40 mL
